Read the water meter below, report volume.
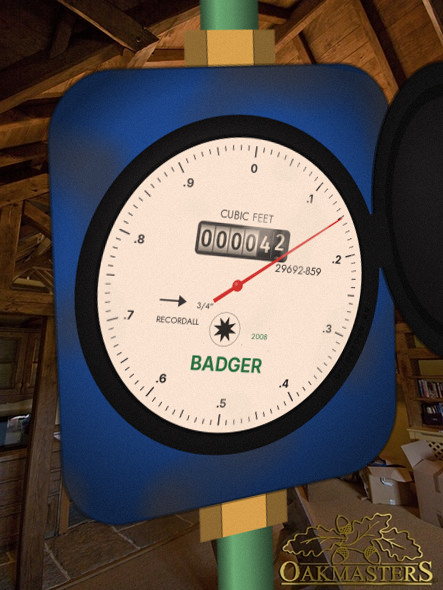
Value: 42.15 ft³
